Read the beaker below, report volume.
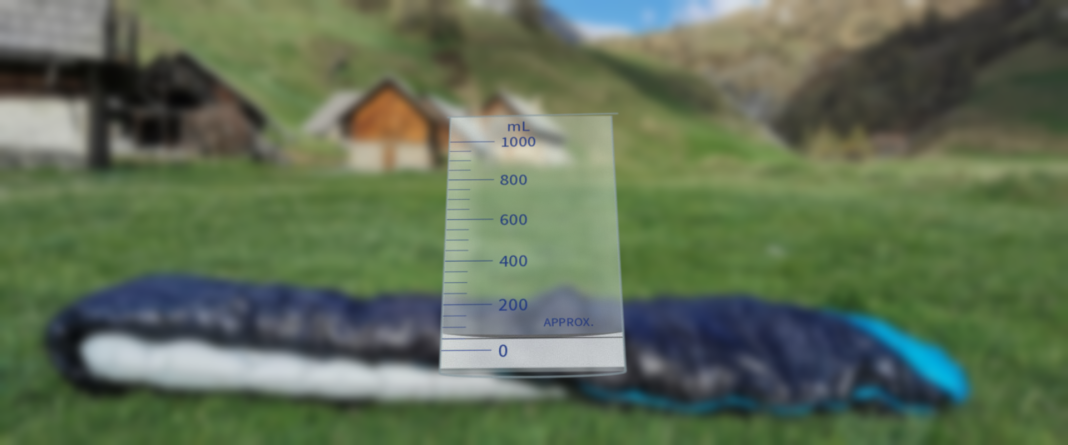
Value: 50 mL
